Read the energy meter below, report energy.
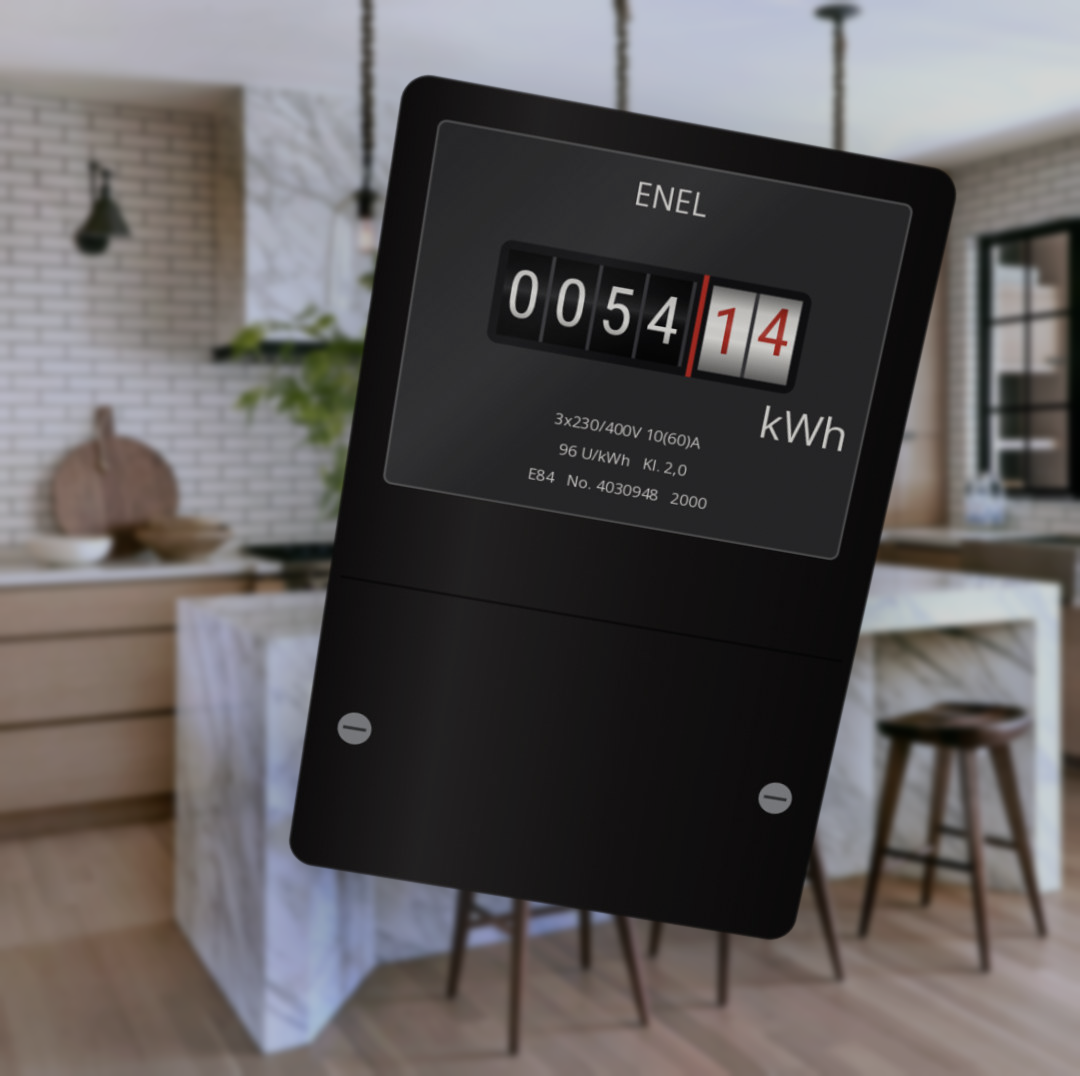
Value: 54.14 kWh
